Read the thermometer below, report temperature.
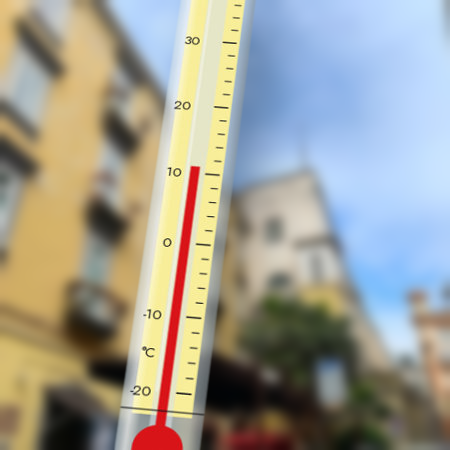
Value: 11 °C
